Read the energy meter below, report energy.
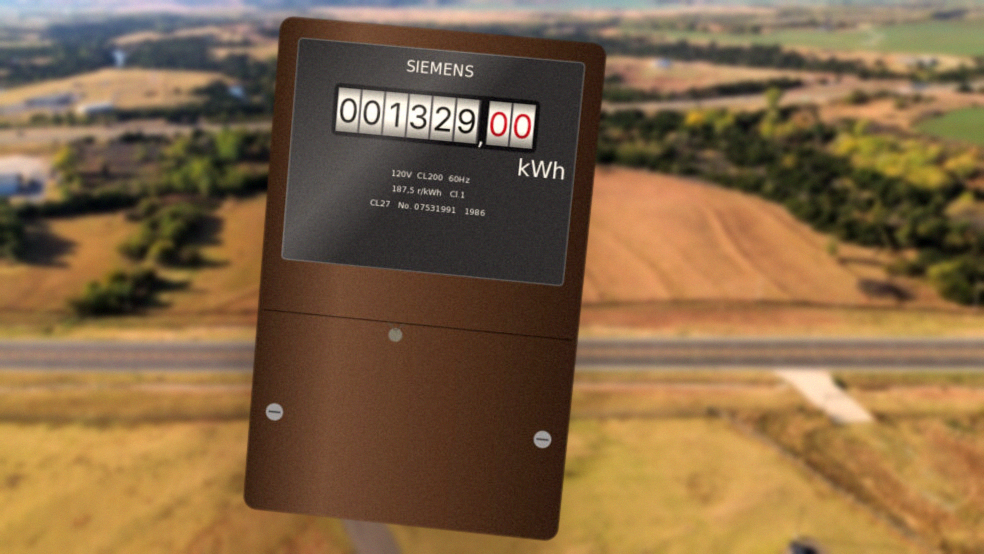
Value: 1329.00 kWh
